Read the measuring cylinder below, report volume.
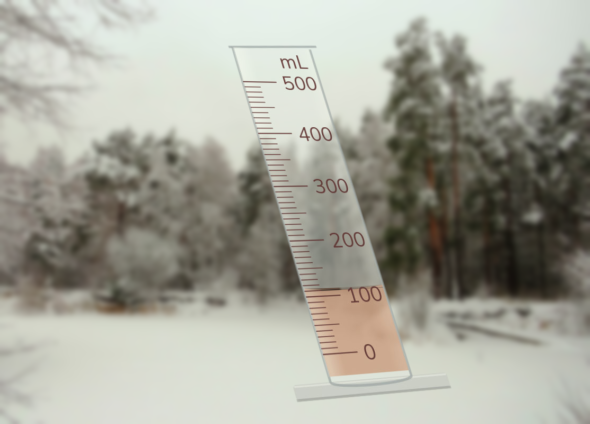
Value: 110 mL
